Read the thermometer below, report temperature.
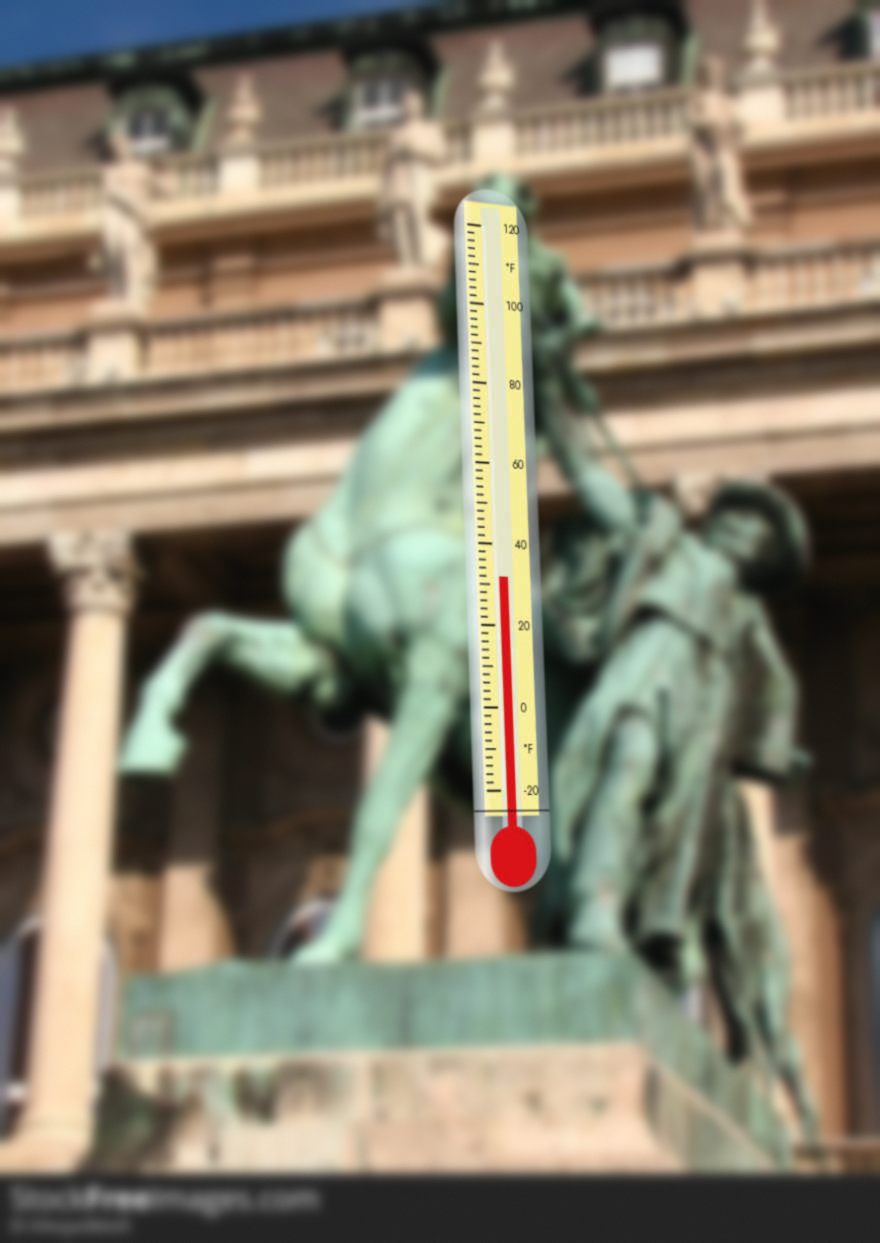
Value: 32 °F
